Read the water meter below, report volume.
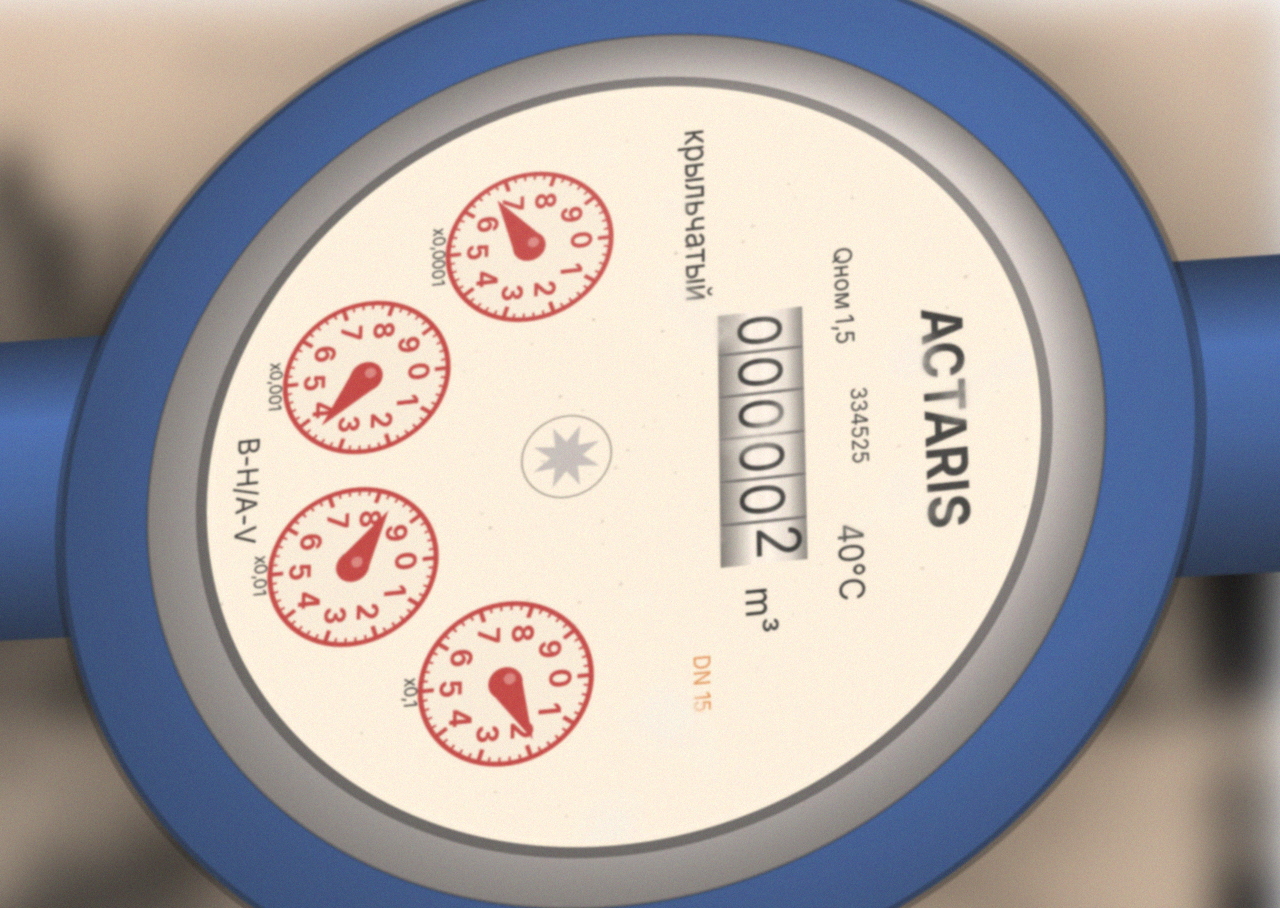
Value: 2.1836 m³
